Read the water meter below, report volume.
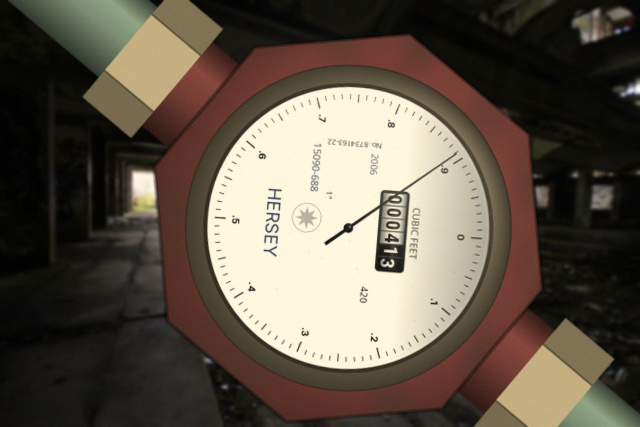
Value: 412.89 ft³
